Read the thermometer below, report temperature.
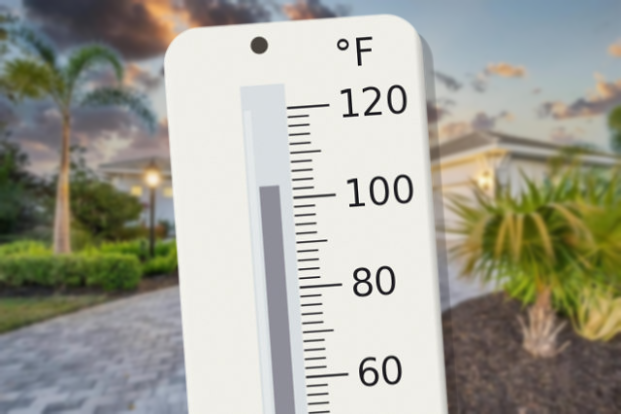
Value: 103 °F
